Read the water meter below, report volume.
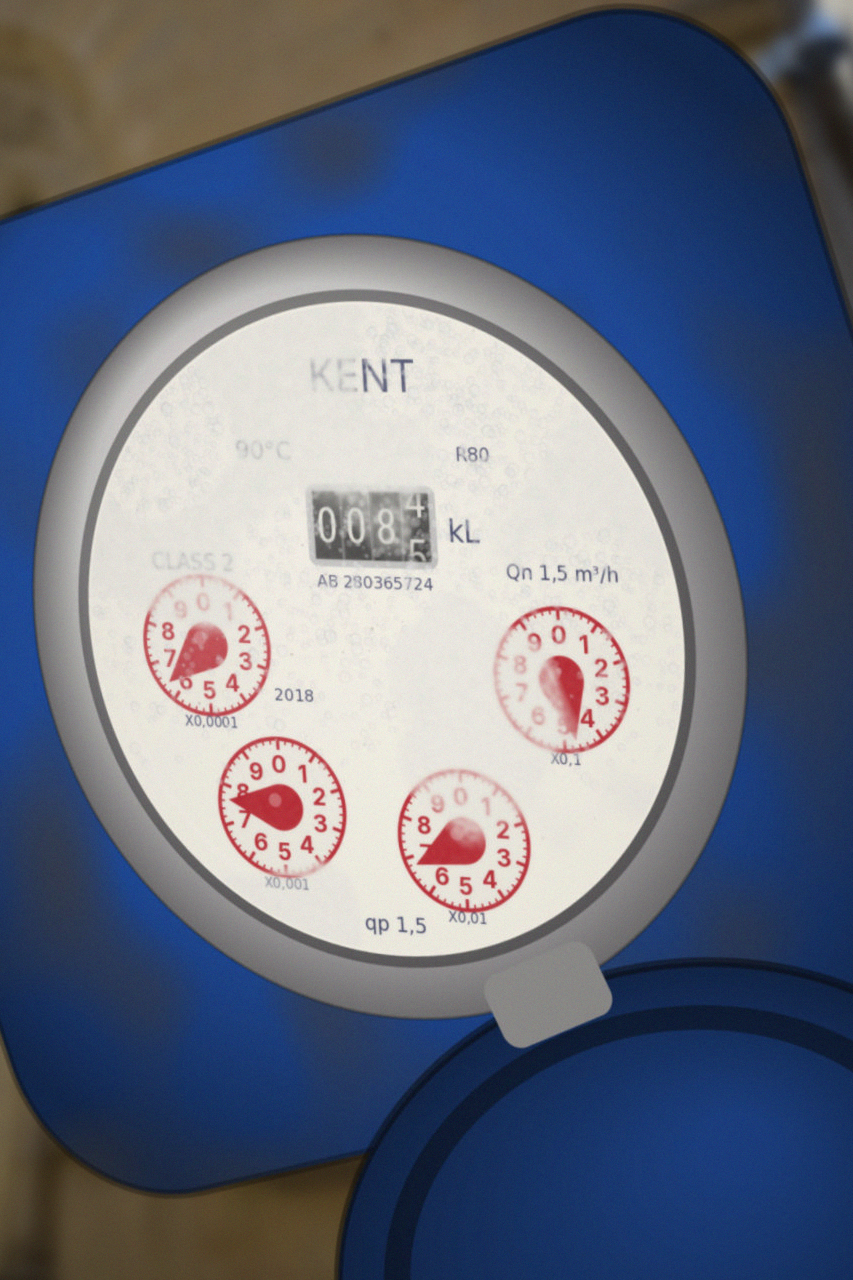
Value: 84.4676 kL
